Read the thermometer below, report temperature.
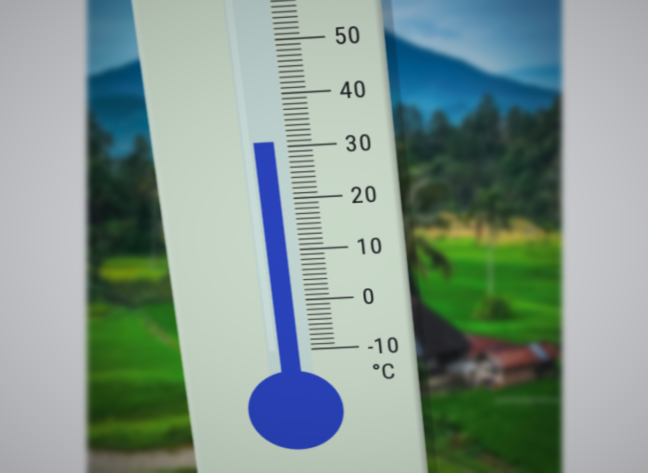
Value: 31 °C
